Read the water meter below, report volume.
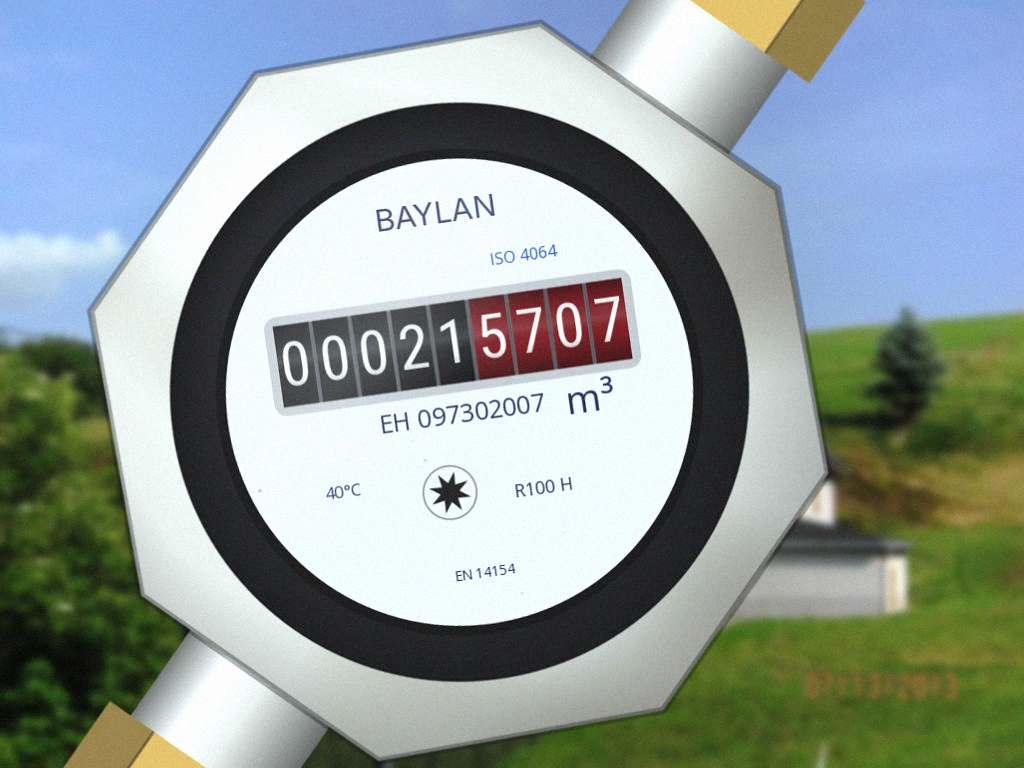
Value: 21.5707 m³
